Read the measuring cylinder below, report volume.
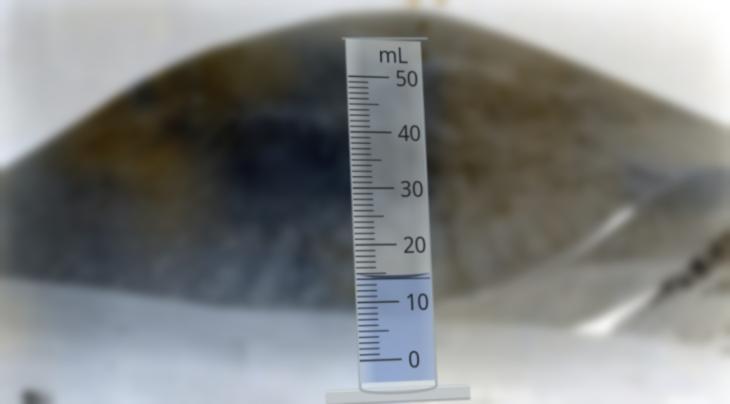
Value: 14 mL
